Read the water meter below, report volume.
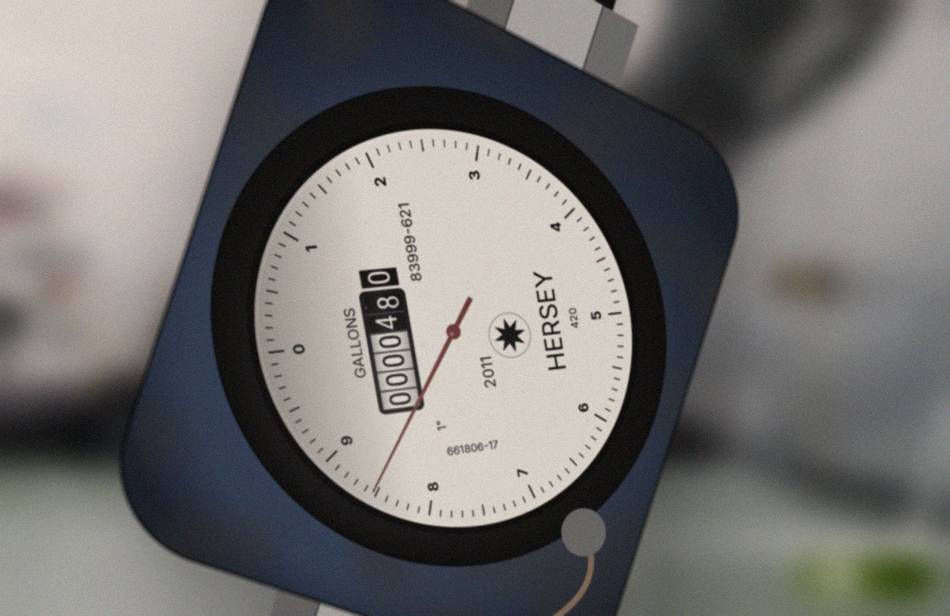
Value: 478.5 gal
